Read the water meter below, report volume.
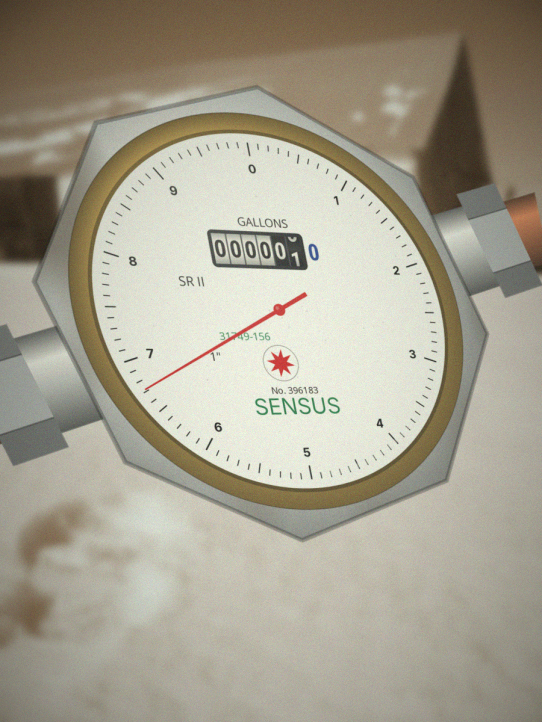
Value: 6.7 gal
